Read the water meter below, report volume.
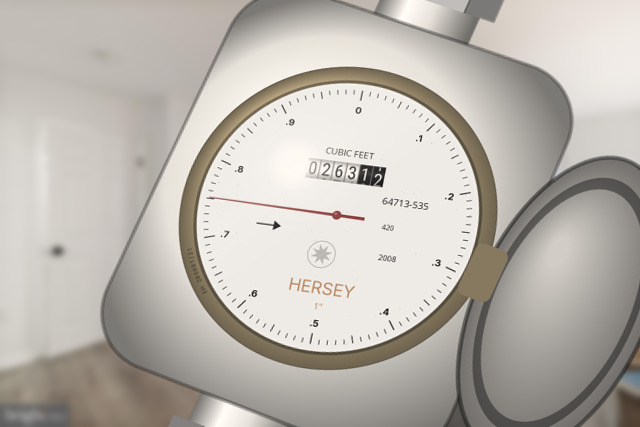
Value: 26311.75 ft³
